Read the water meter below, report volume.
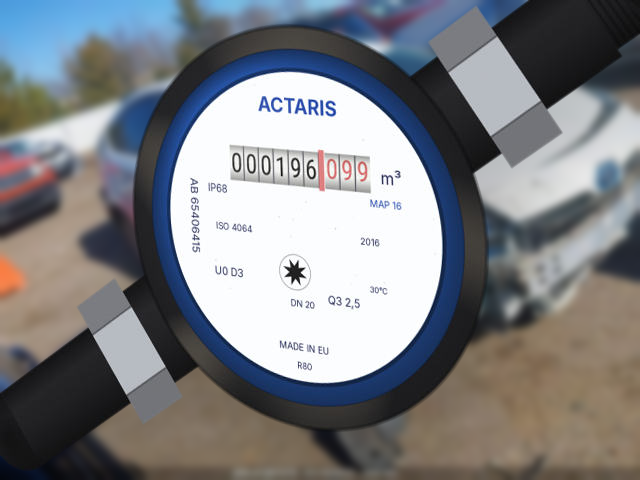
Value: 196.099 m³
